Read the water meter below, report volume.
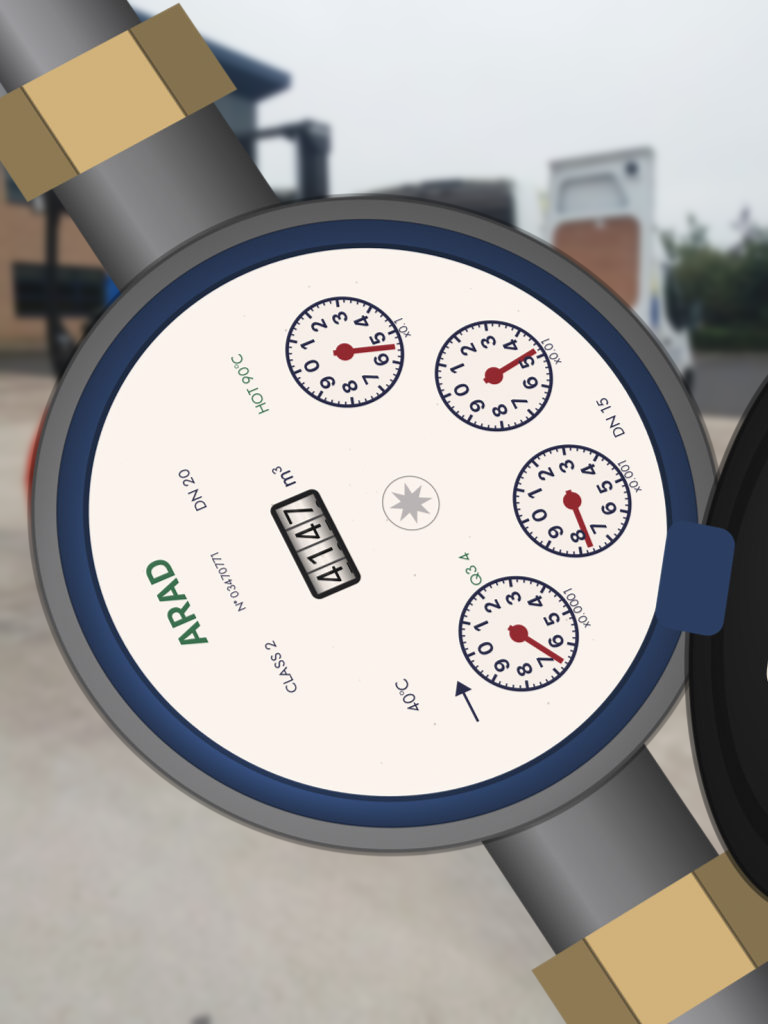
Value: 4147.5476 m³
